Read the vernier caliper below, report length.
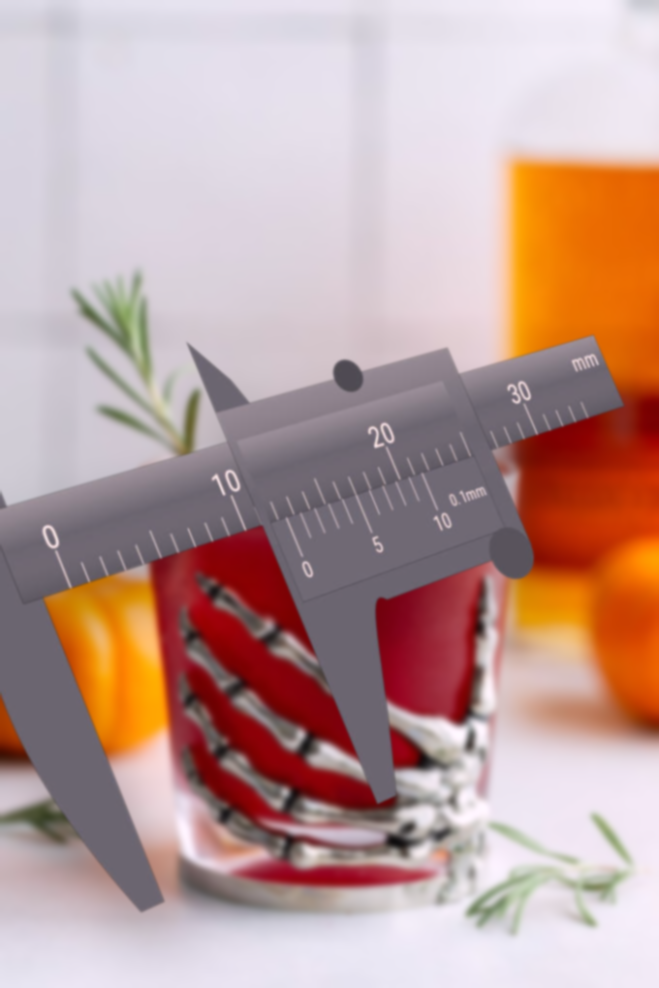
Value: 12.5 mm
